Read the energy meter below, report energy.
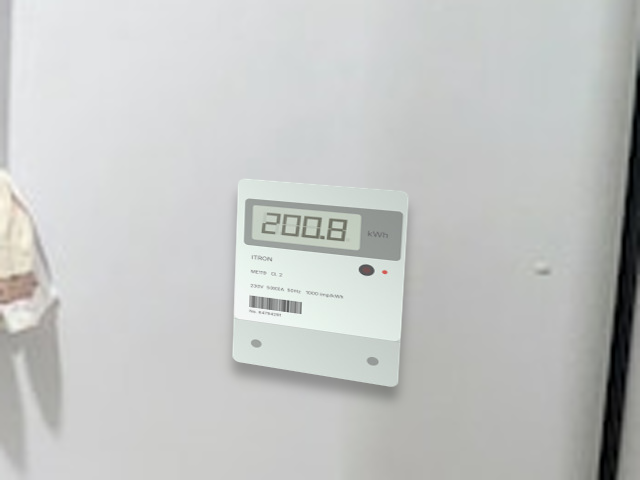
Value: 200.8 kWh
